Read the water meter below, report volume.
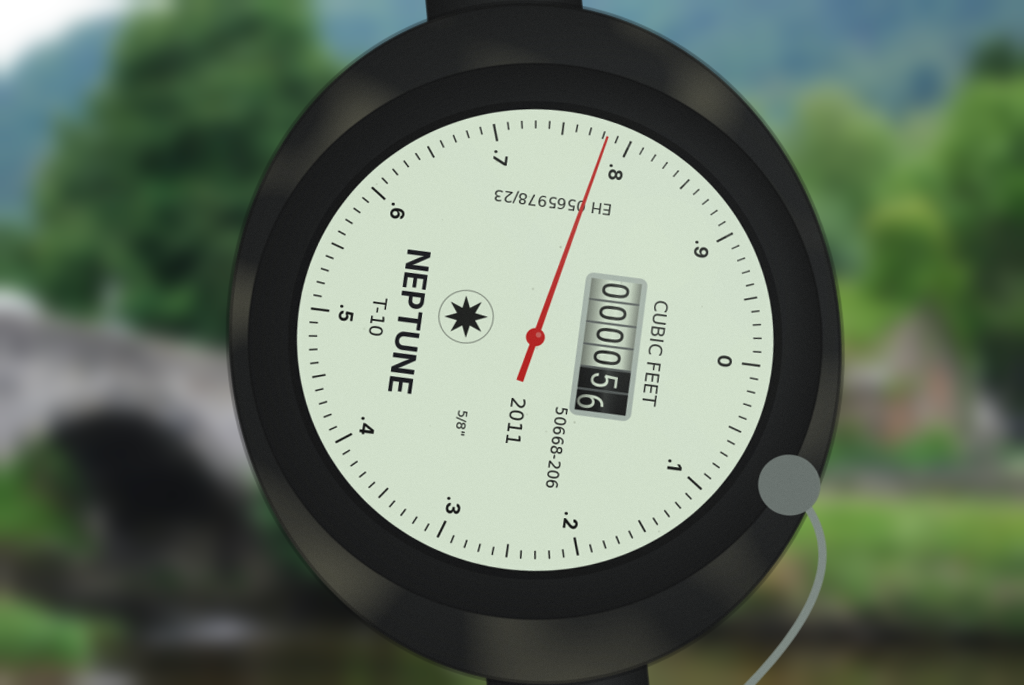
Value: 55.78 ft³
